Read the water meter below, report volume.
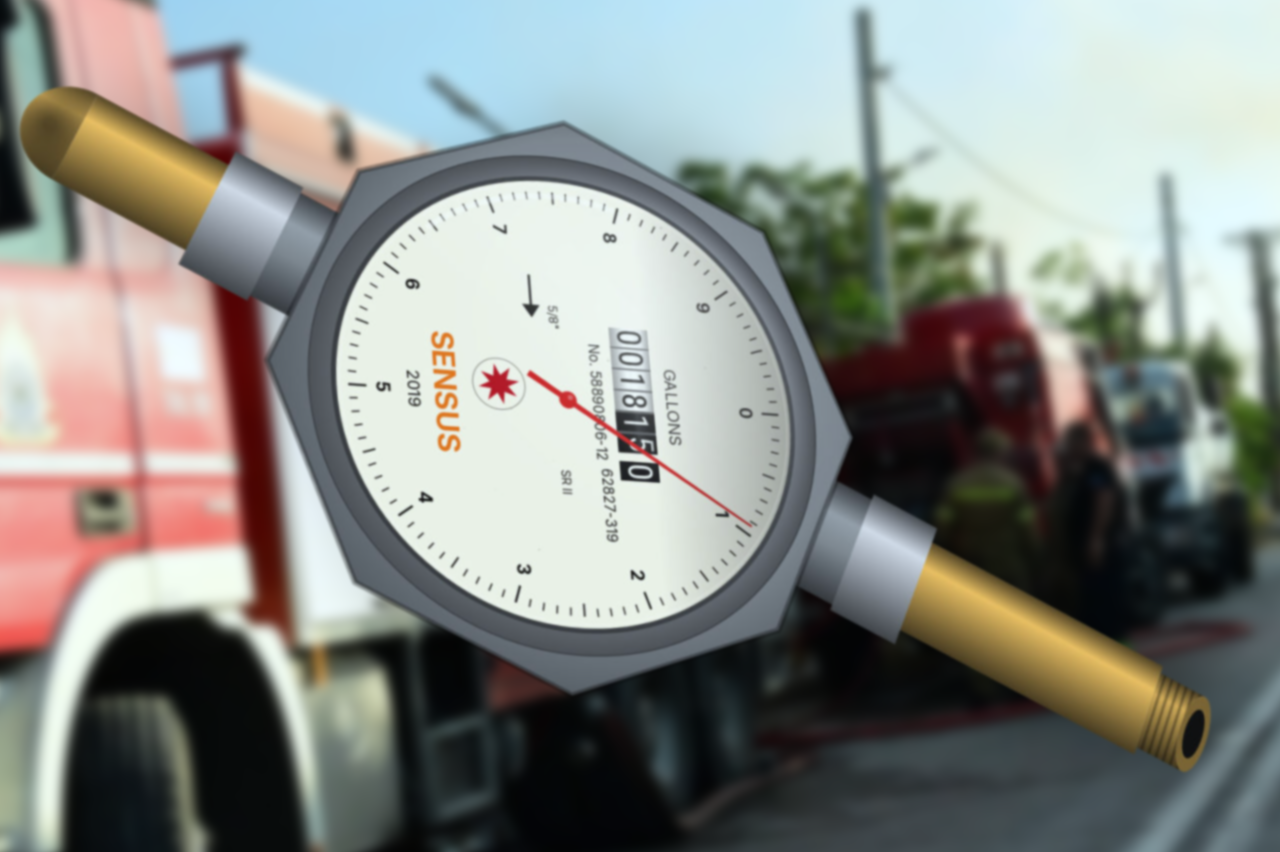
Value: 18150.9 gal
